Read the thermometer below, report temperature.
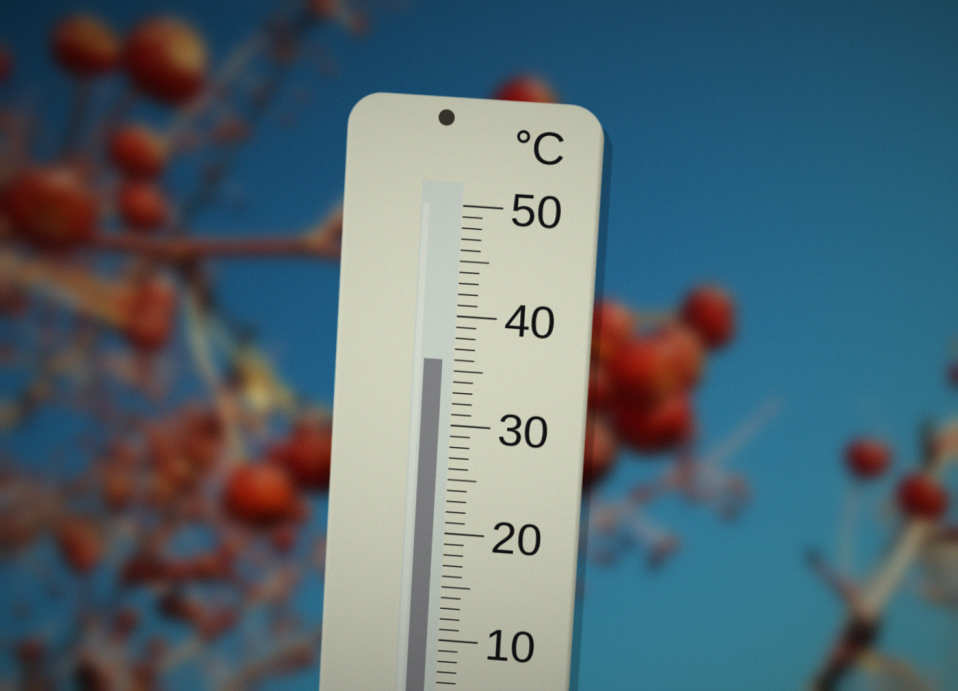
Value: 36 °C
